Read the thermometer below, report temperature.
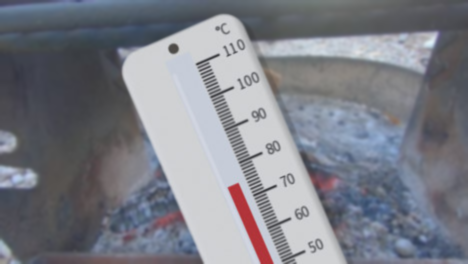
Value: 75 °C
